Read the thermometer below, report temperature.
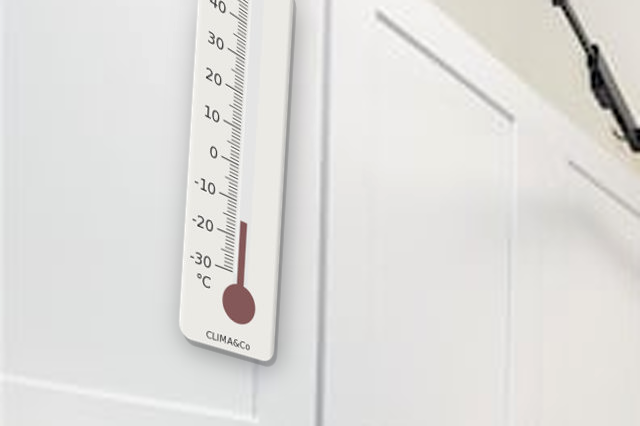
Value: -15 °C
